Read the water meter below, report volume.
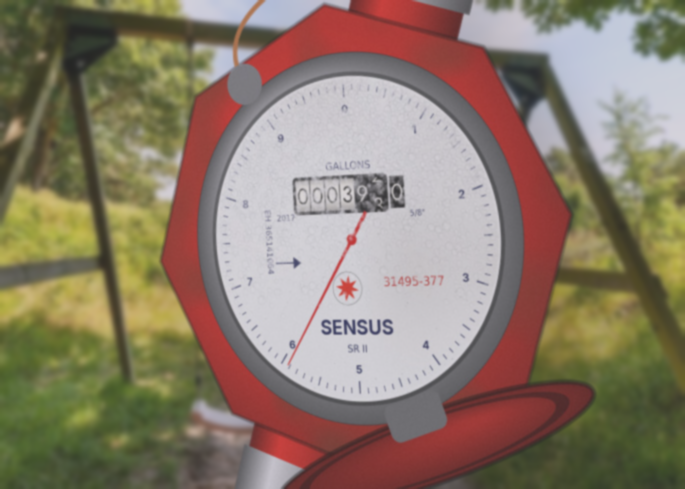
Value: 3925.9 gal
